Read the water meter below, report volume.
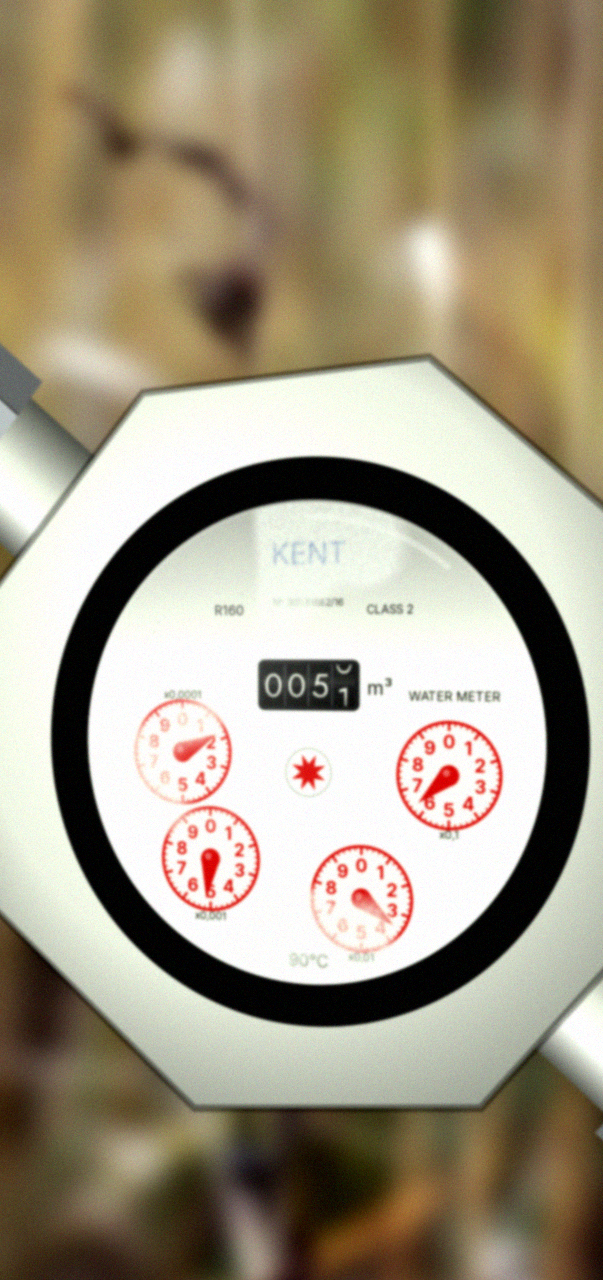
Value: 50.6351 m³
